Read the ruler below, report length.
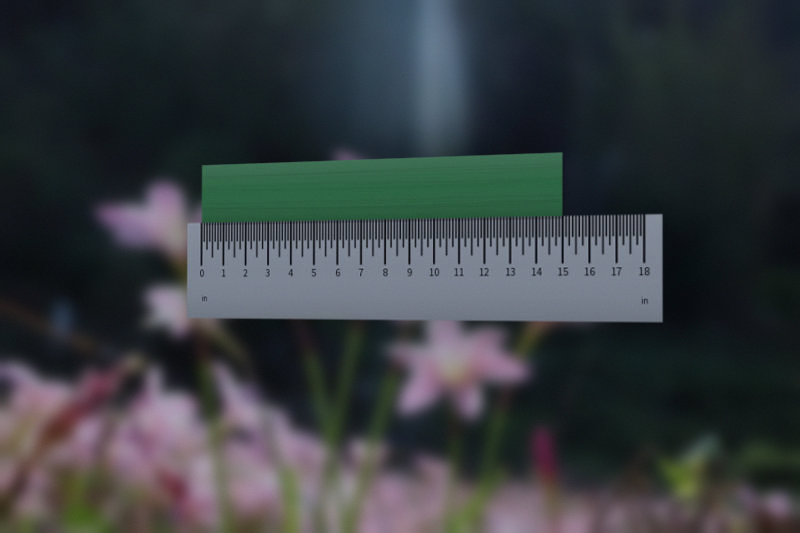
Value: 15 in
